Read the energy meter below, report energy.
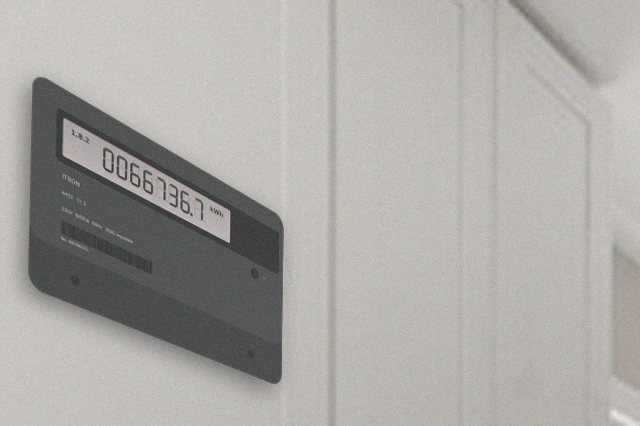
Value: 66736.7 kWh
